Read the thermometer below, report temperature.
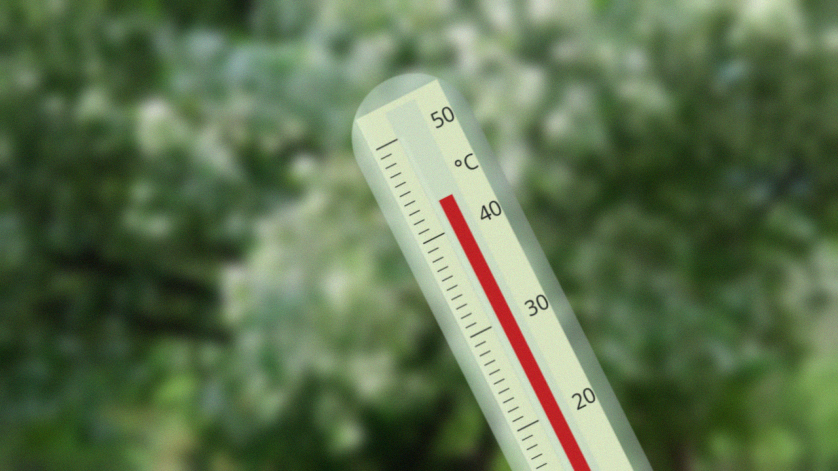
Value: 43 °C
